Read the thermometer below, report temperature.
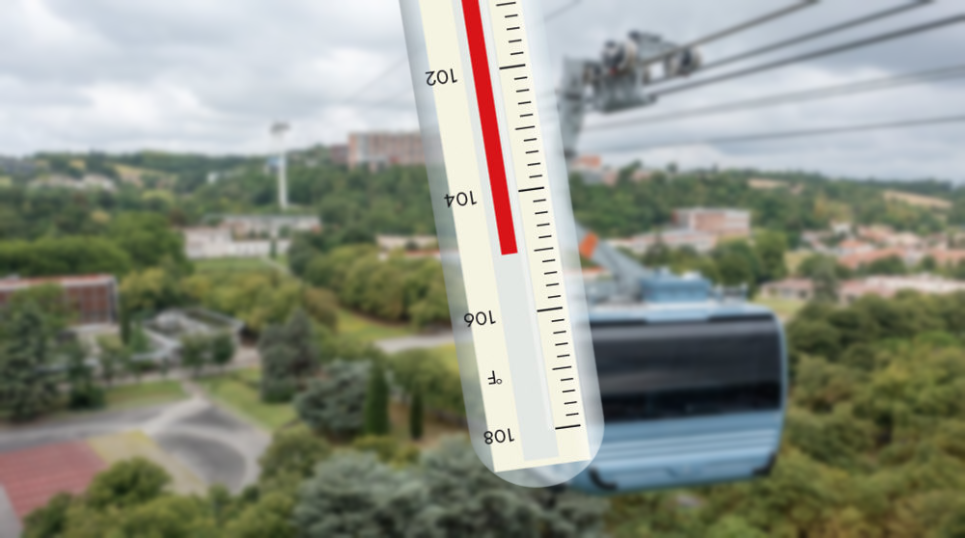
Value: 105 °F
